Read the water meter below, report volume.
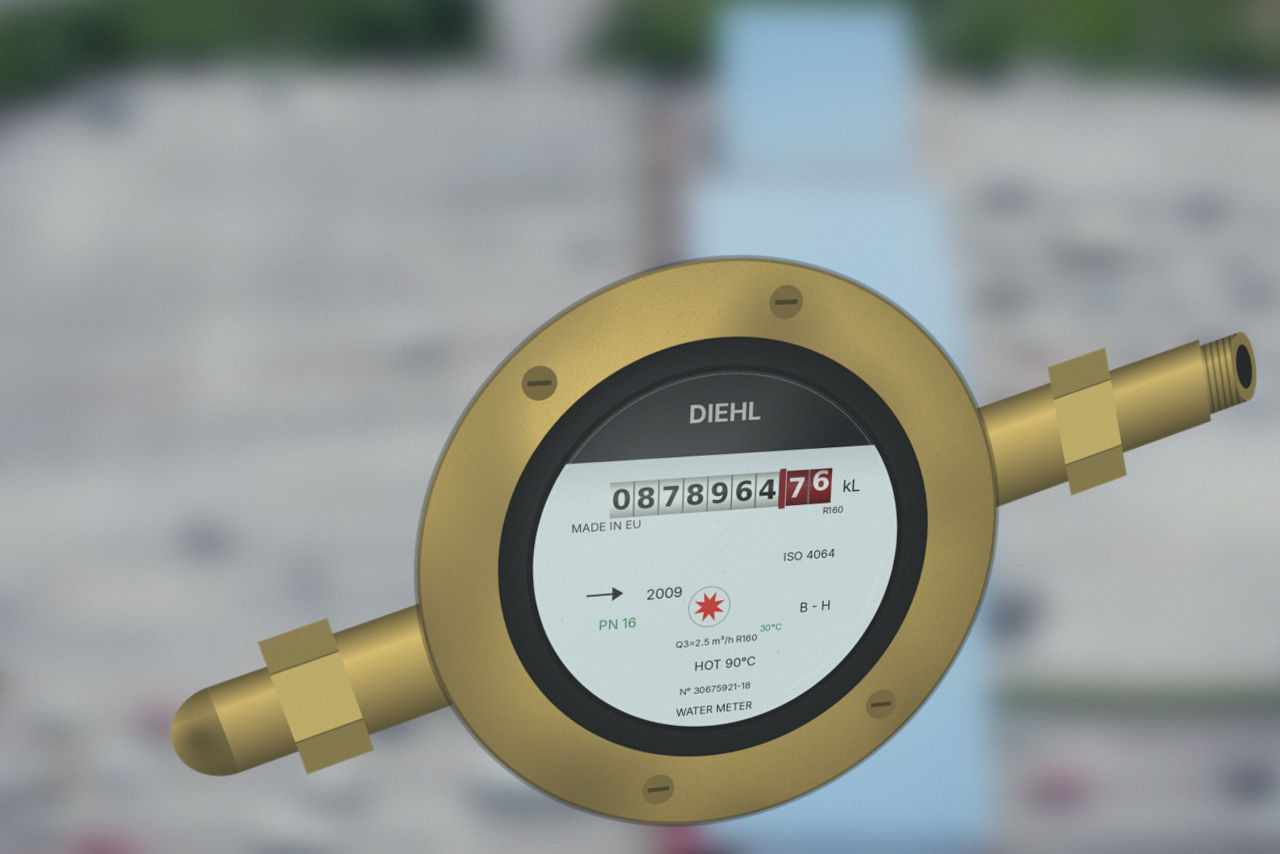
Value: 878964.76 kL
